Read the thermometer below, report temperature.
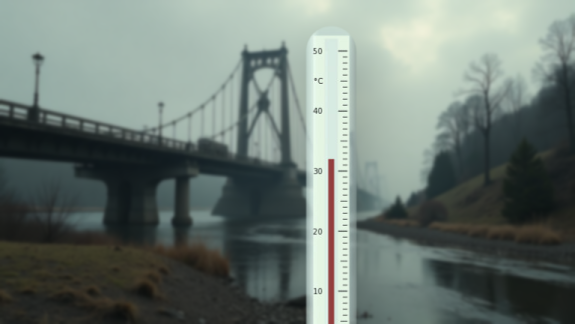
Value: 32 °C
